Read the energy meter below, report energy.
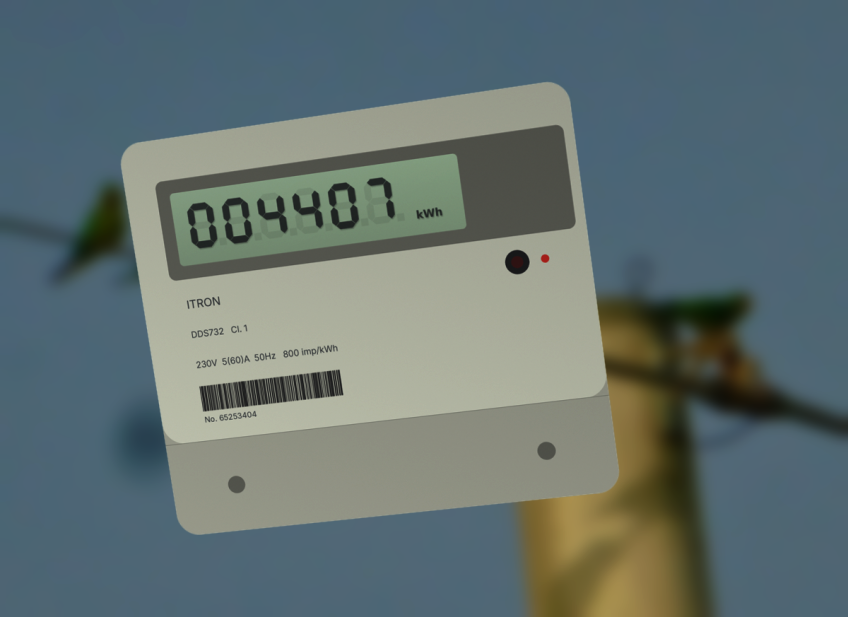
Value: 4407 kWh
